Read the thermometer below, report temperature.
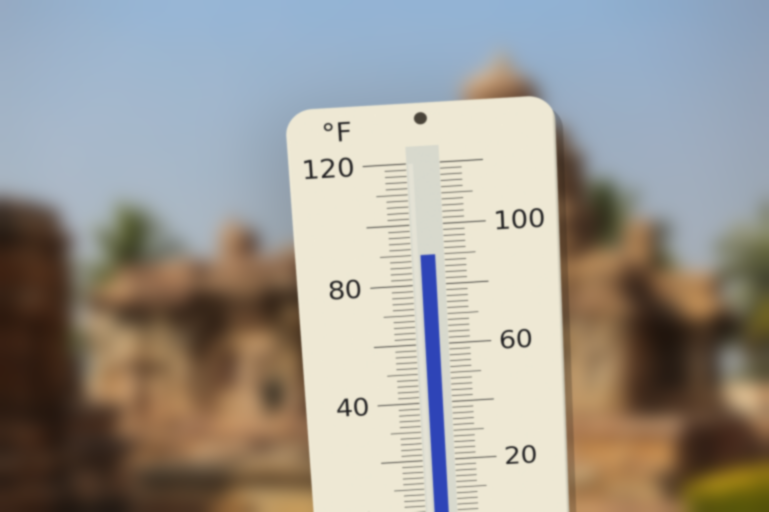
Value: 90 °F
